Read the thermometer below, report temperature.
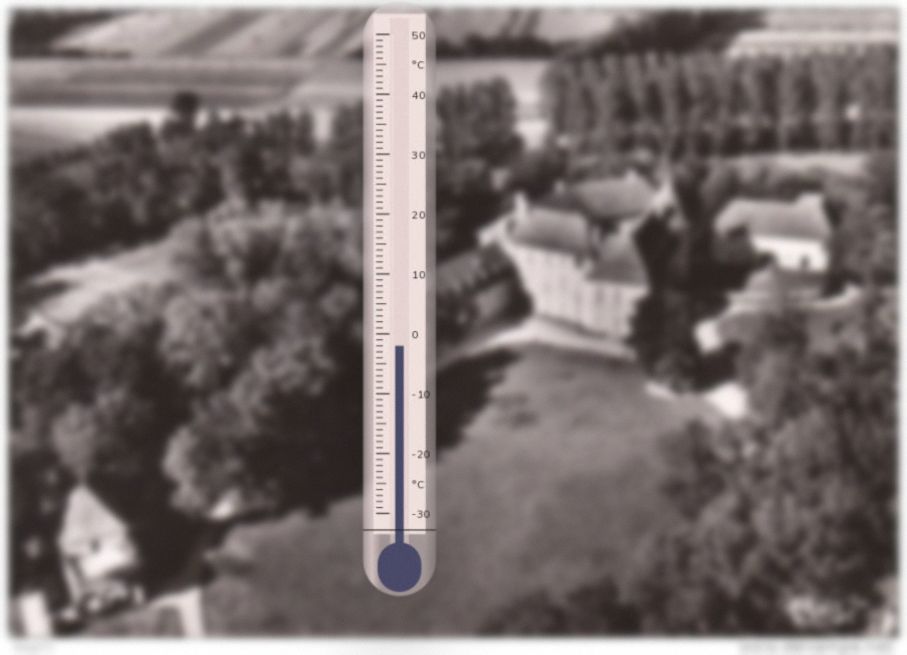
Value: -2 °C
